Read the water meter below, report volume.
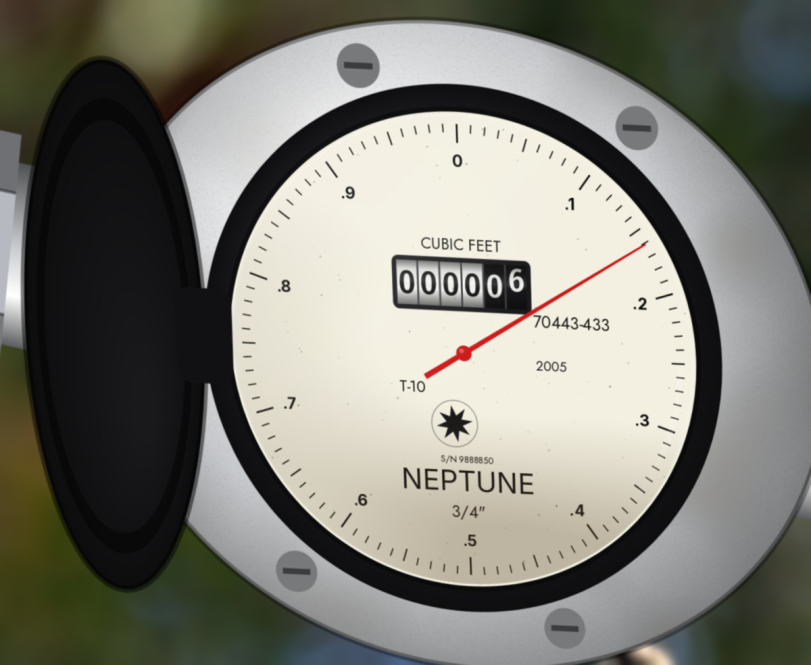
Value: 6.16 ft³
